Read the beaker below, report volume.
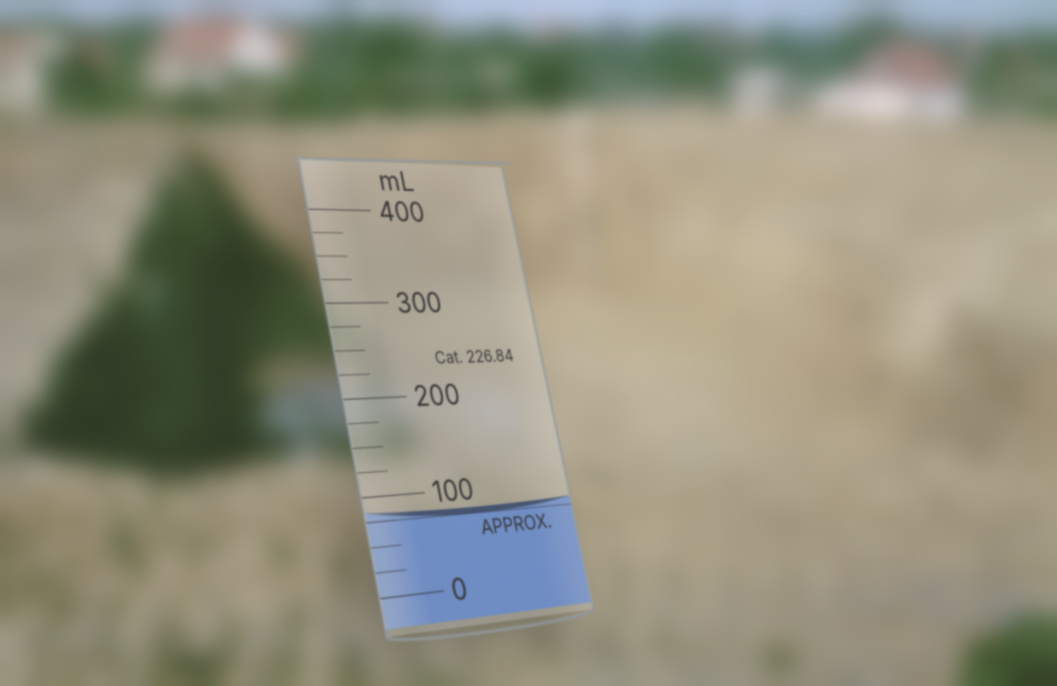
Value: 75 mL
